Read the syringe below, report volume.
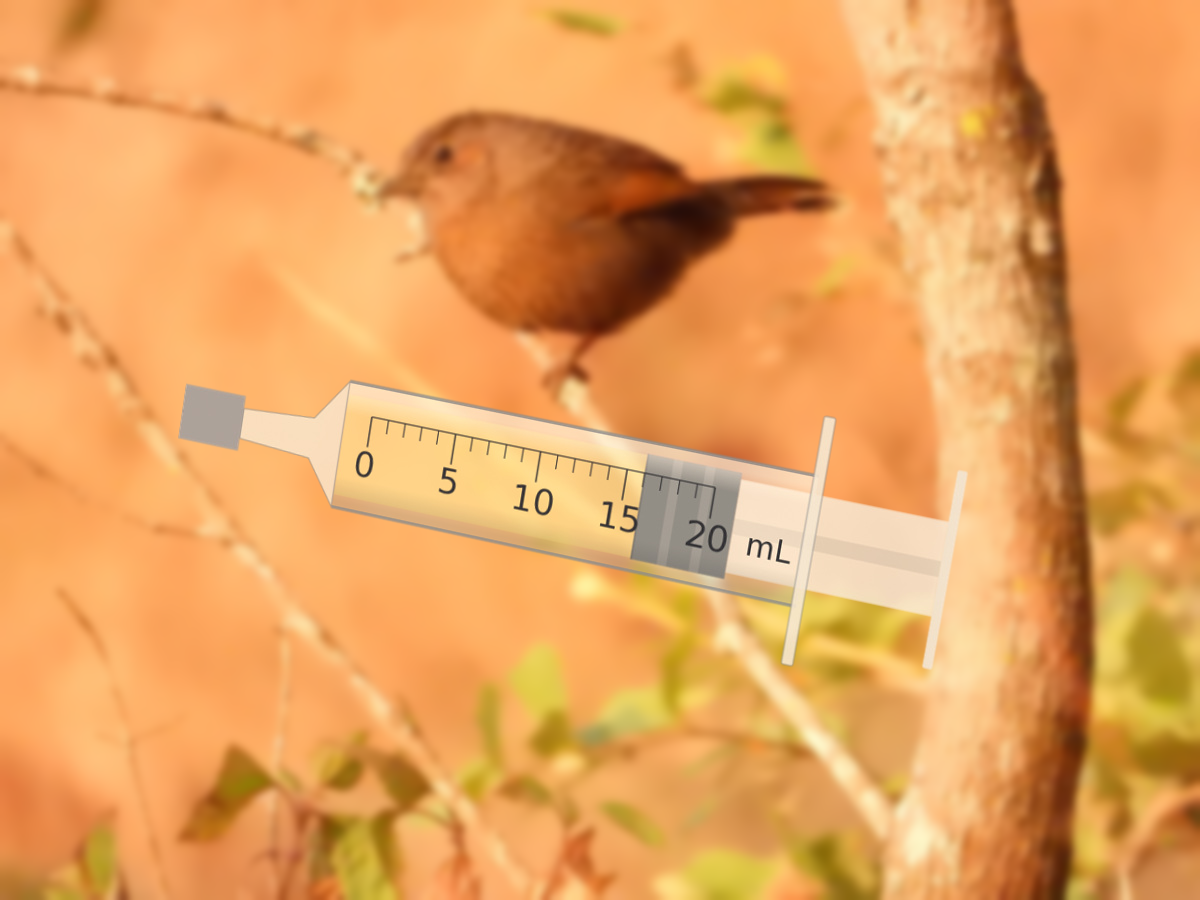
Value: 16 mL
